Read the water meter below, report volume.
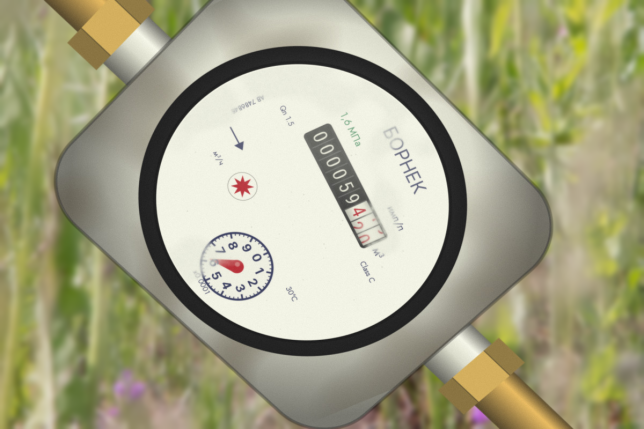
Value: 59.4196 m³
